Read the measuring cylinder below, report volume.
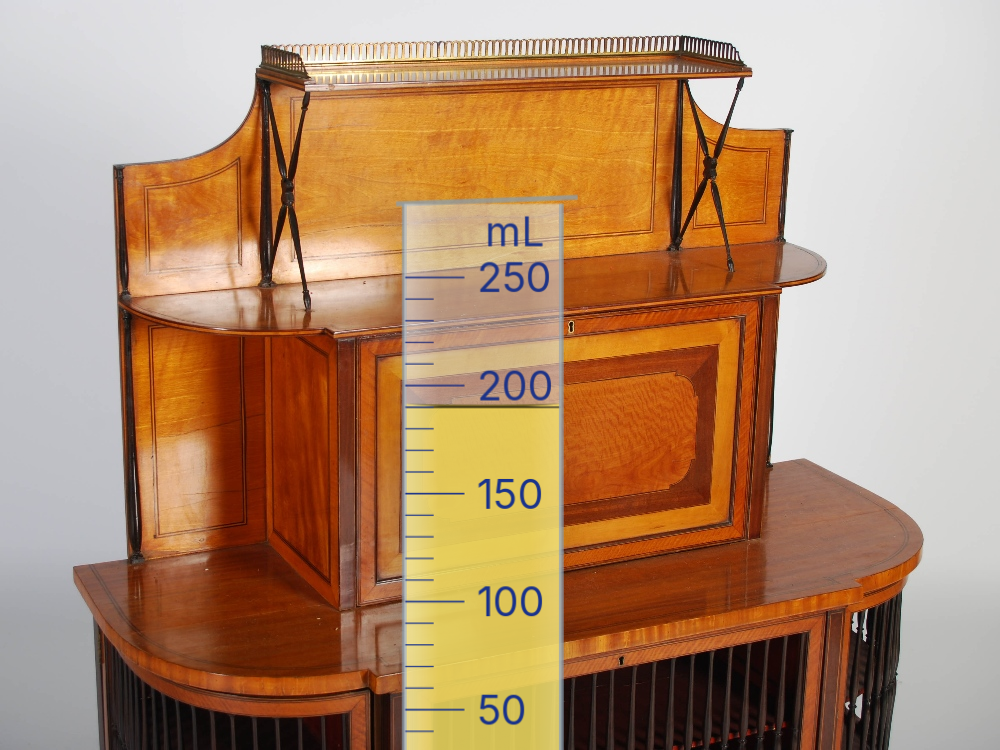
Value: 190 mL
